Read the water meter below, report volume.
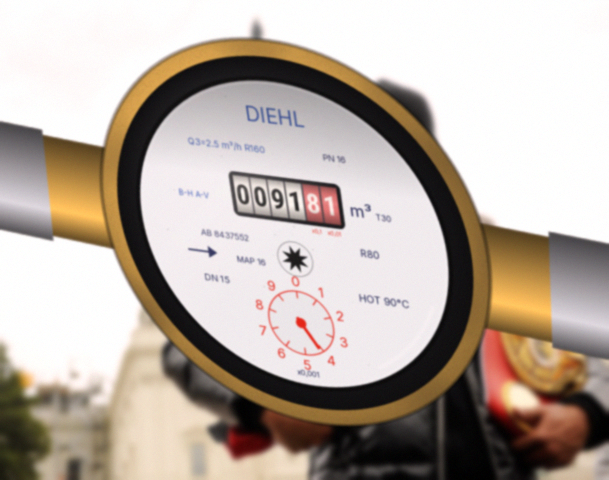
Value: 91.814 m³
